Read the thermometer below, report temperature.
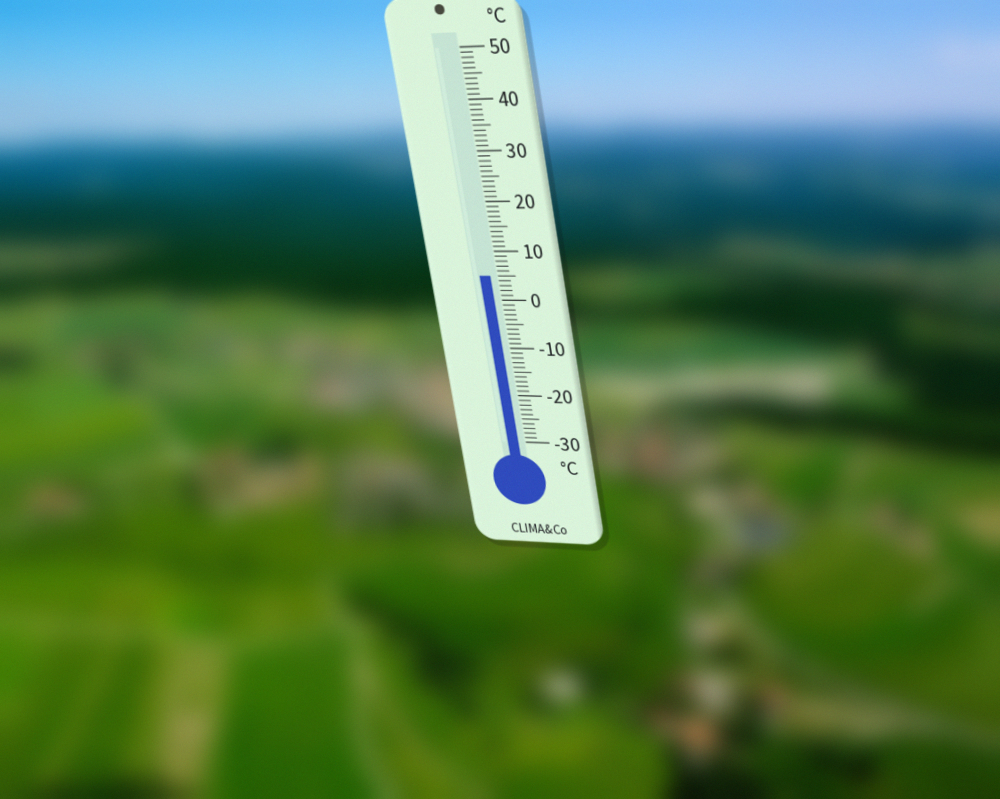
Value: 5 °C
